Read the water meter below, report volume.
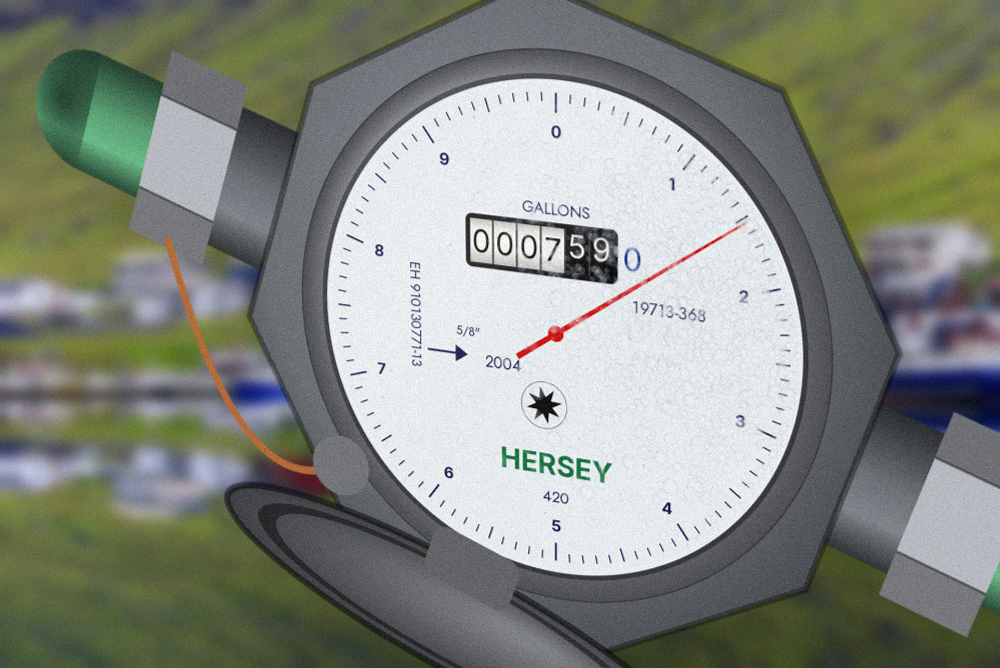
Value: 7591.5 gal
